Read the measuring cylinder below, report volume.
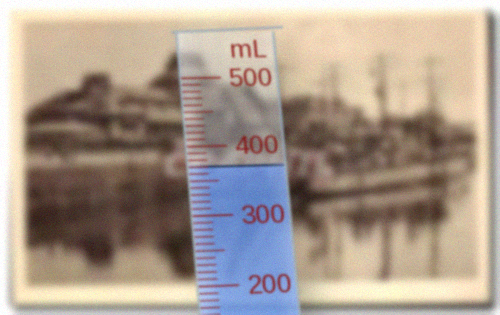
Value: 370 mL
